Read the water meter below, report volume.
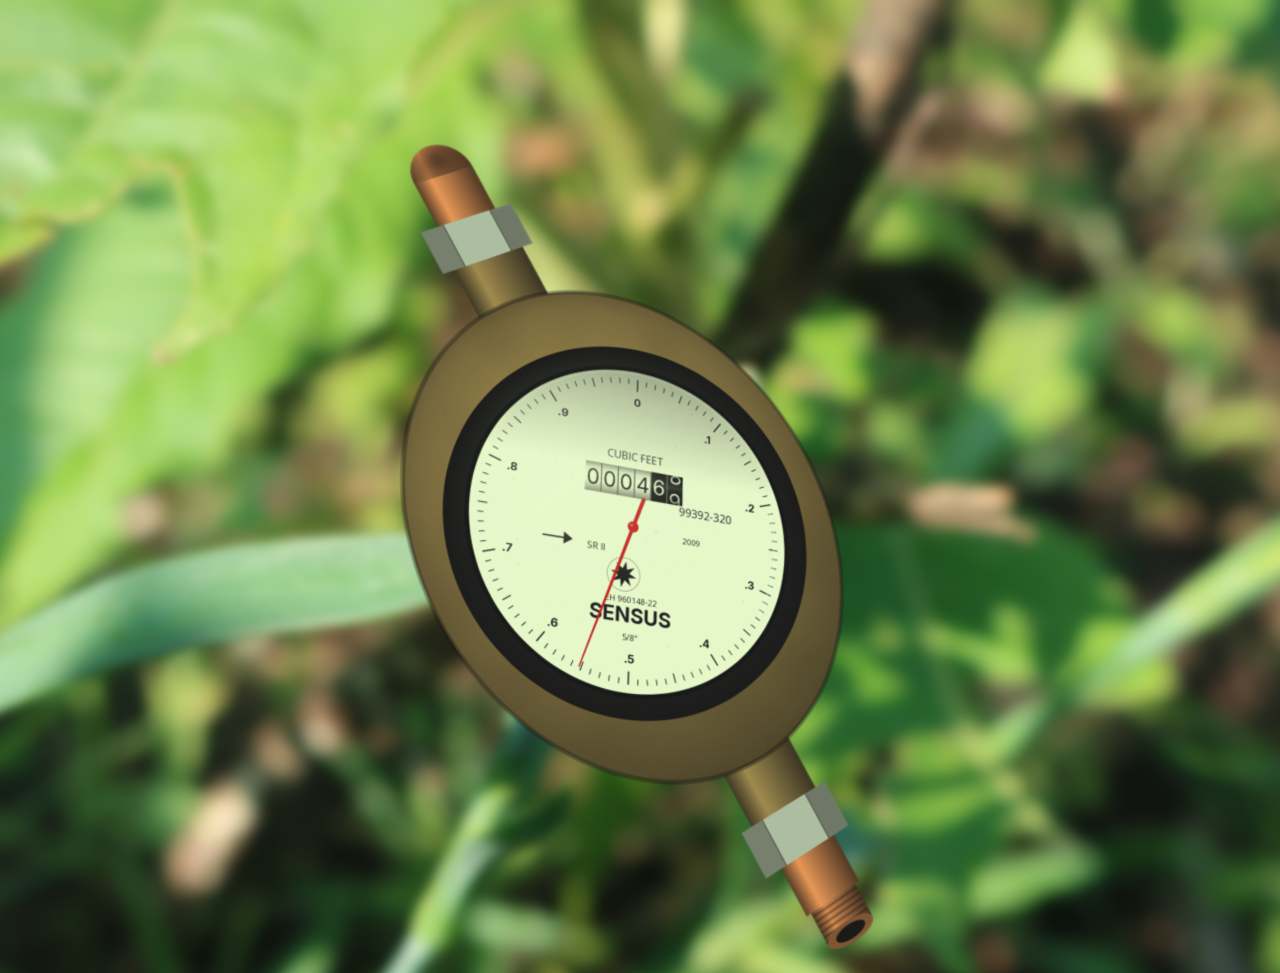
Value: 468.55 ft³
